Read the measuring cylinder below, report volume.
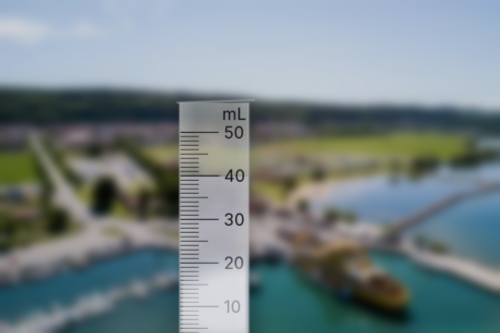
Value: 40 mL
